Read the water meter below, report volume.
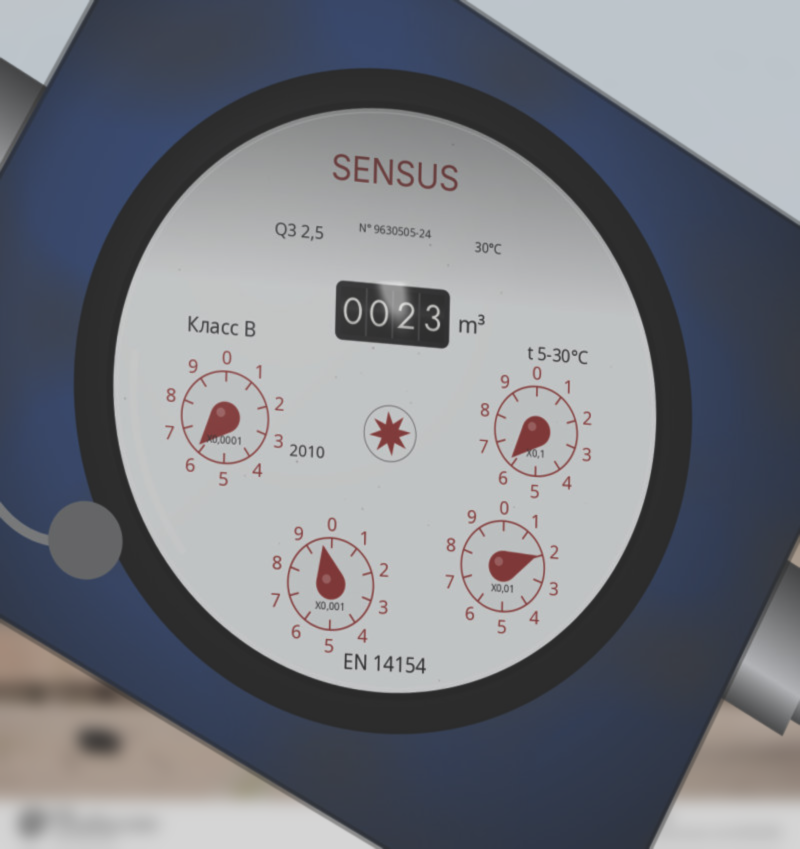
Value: 23.6196 m³
